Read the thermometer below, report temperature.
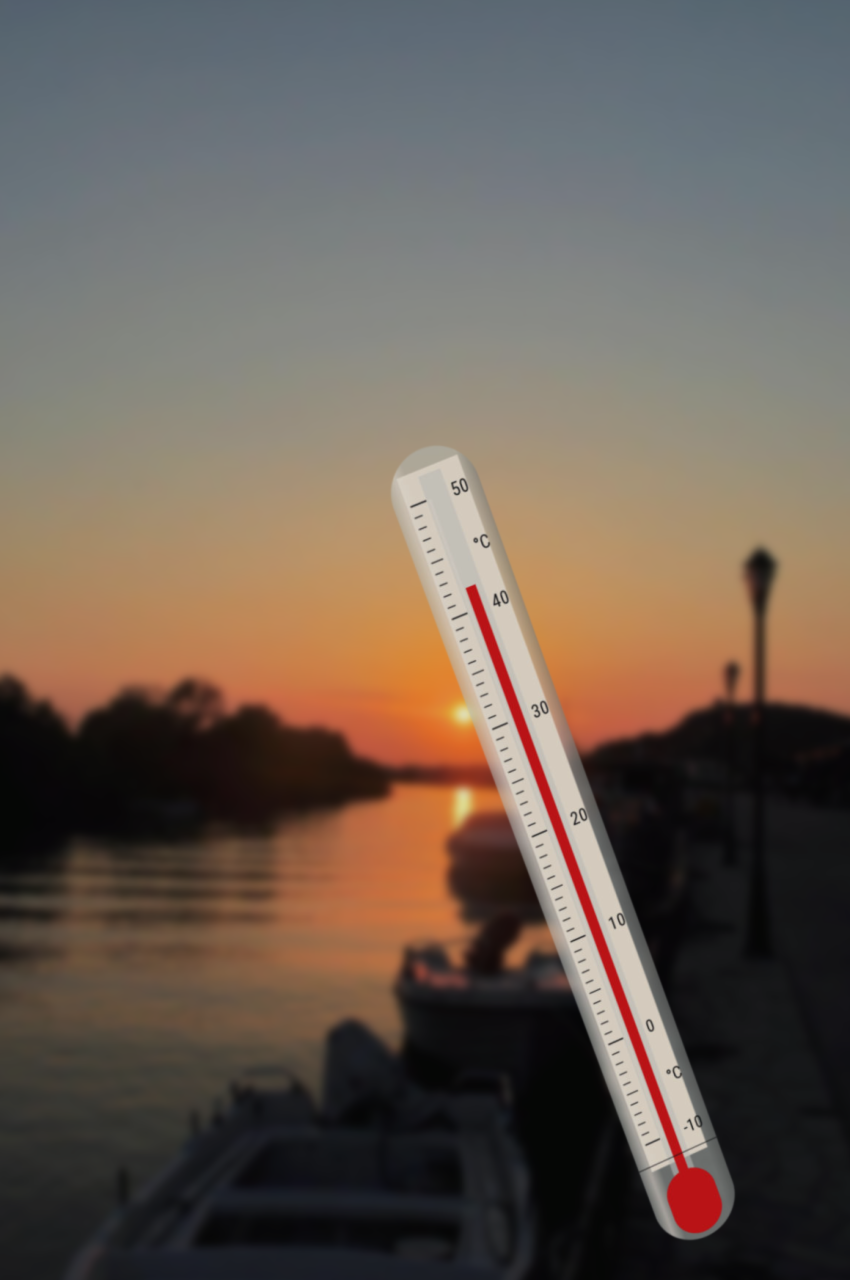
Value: 42 °C
